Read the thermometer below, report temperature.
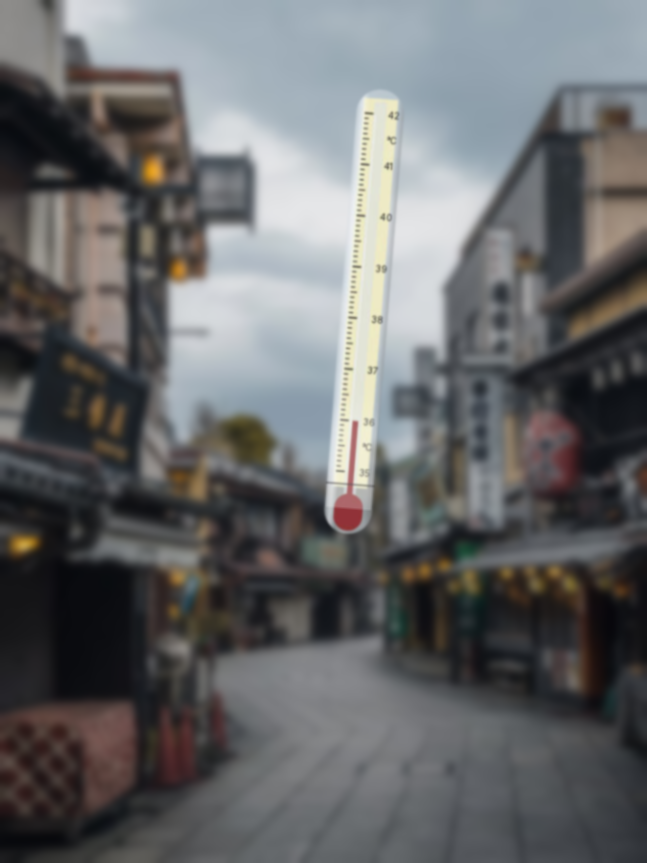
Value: 36 °C
